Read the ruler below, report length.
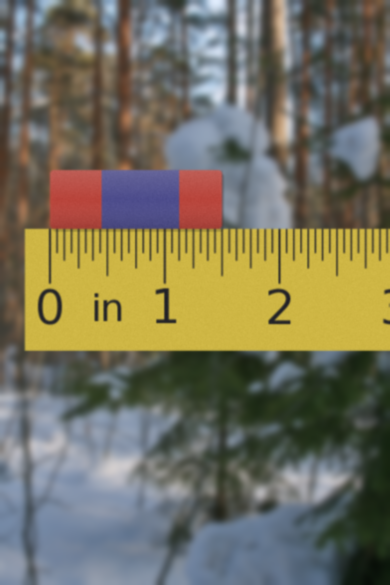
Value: 1.5 in
